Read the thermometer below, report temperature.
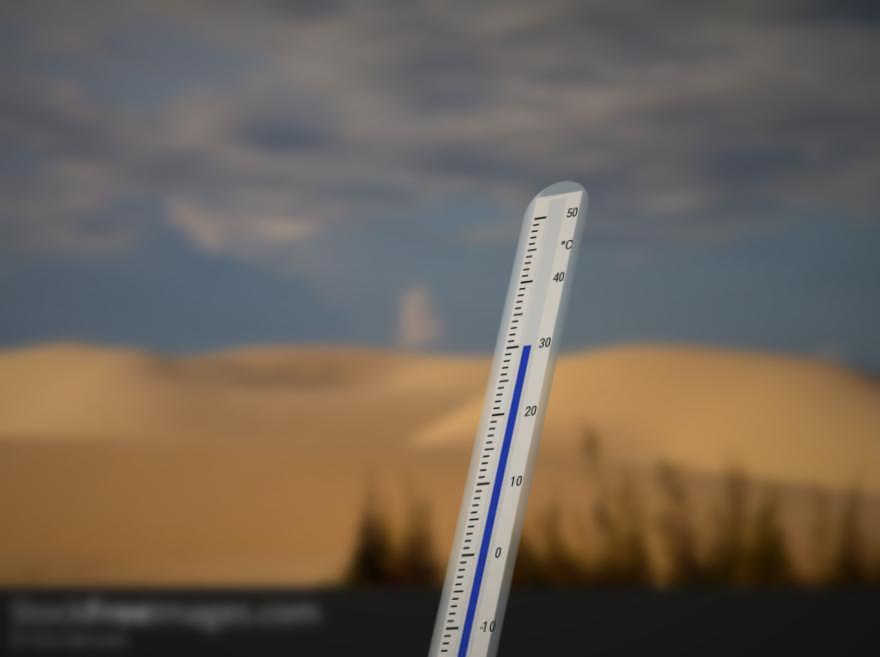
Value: 30 °C
